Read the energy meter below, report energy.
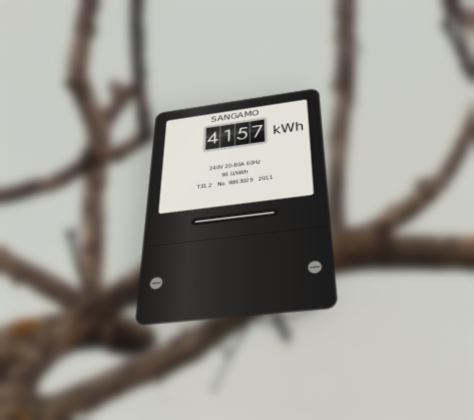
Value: 4157 kWh
